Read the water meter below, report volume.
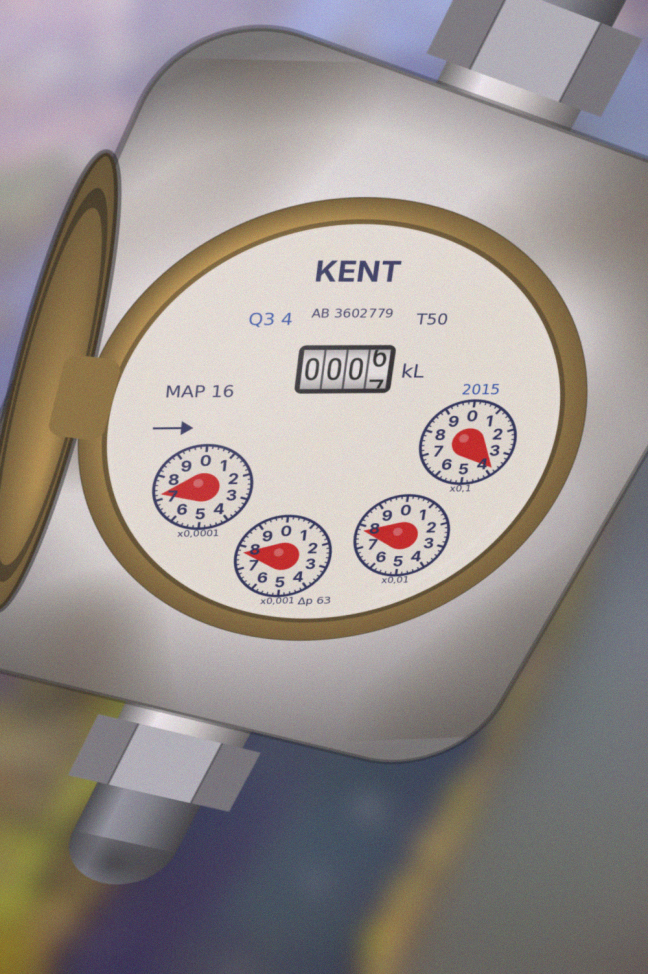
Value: 6.3777 kL
